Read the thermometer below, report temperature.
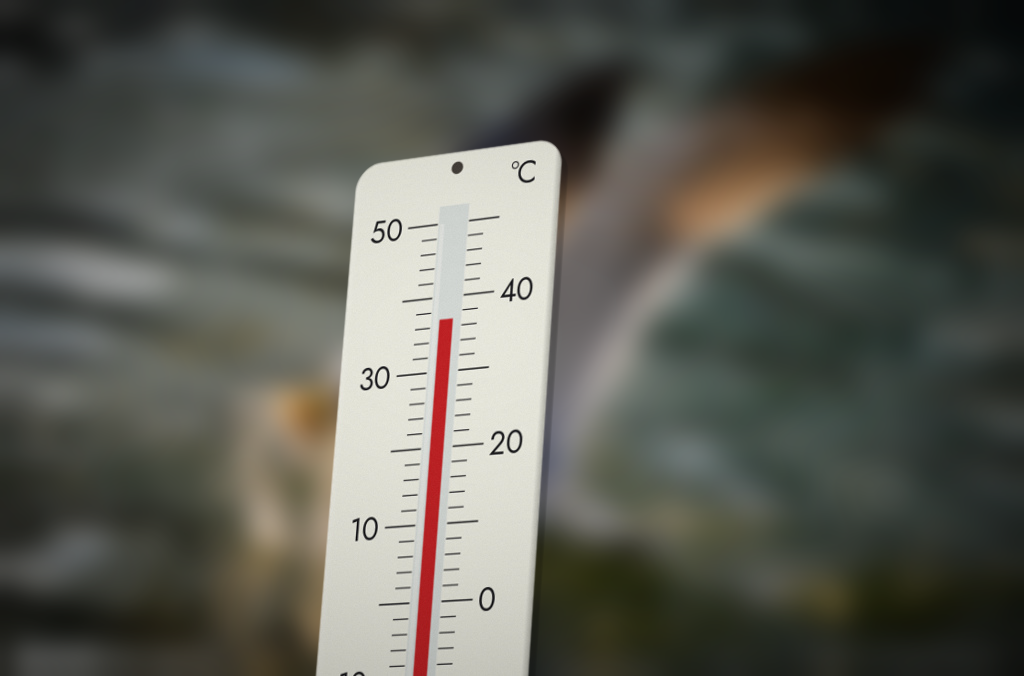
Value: 37 °C
